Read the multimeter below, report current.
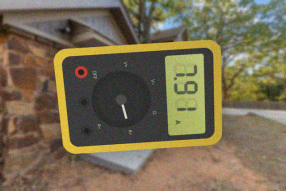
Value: 7.91 A
